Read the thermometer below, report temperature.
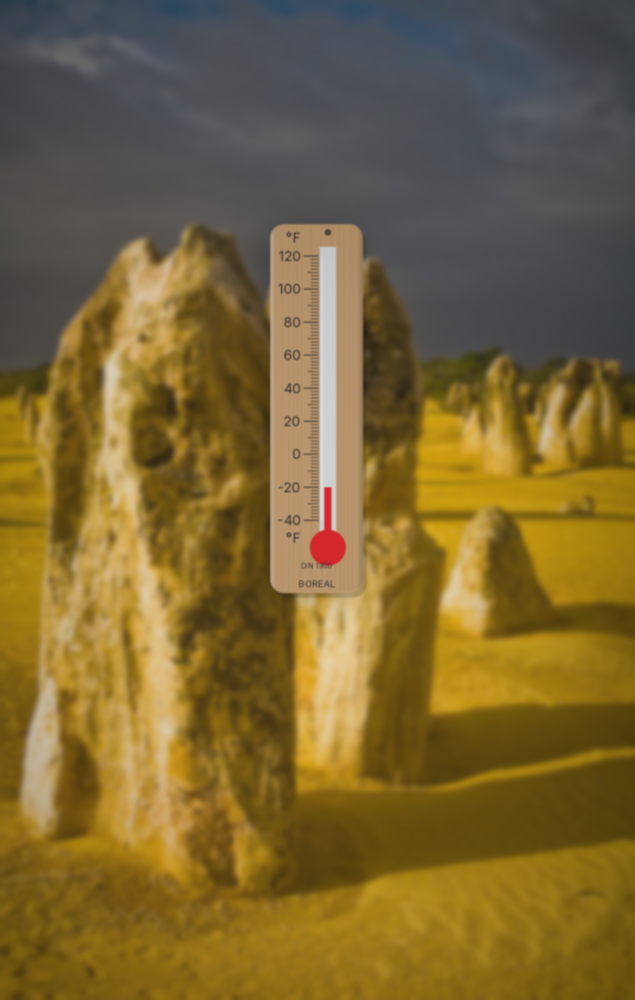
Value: -20 °F
